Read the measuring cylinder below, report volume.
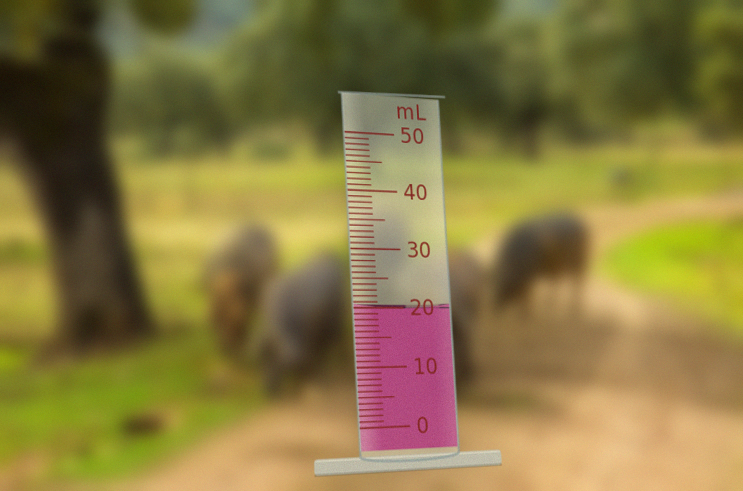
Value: 20 mL
